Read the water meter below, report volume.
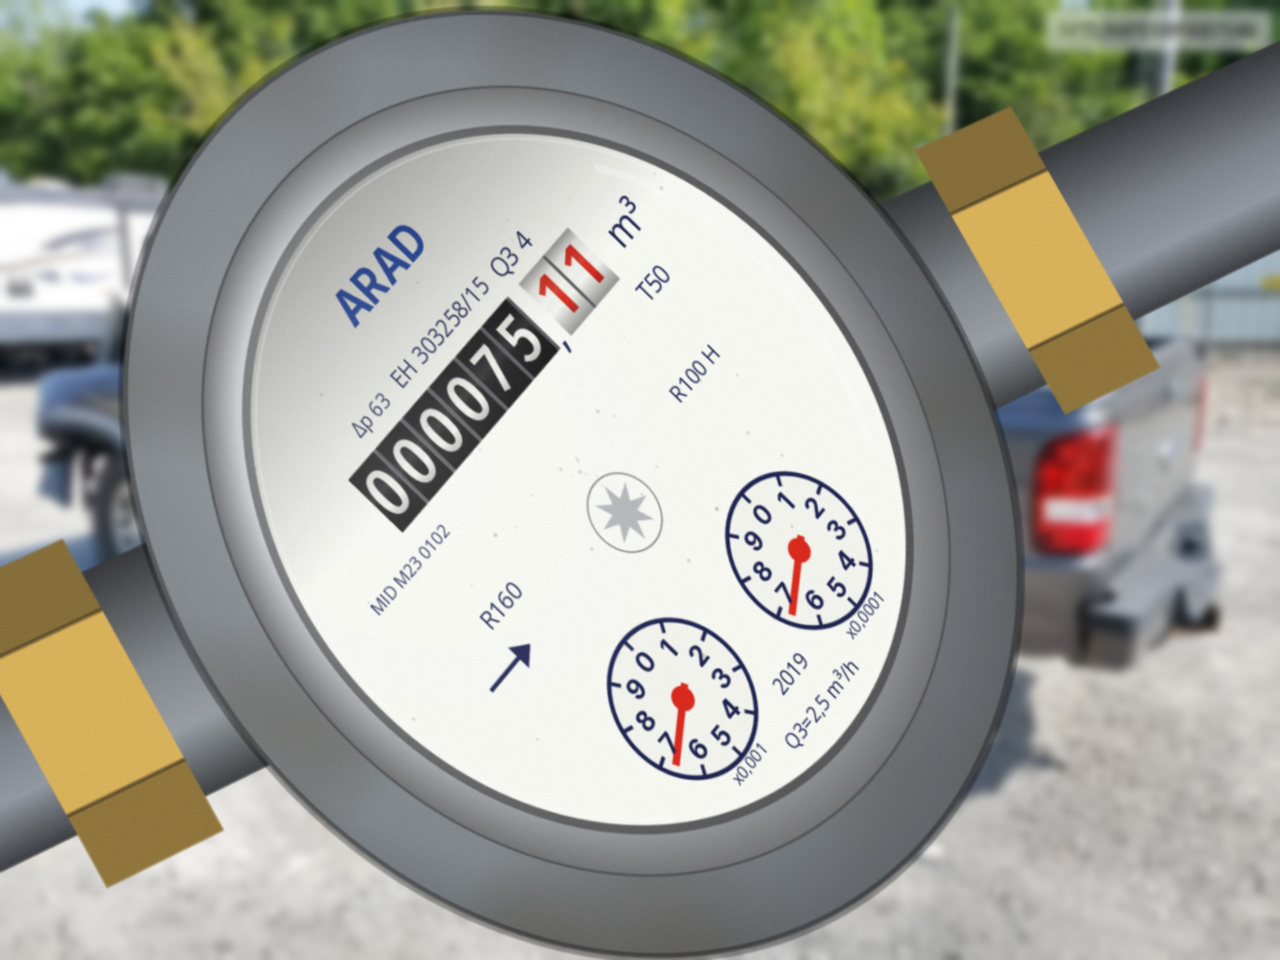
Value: 75.1166 m³
